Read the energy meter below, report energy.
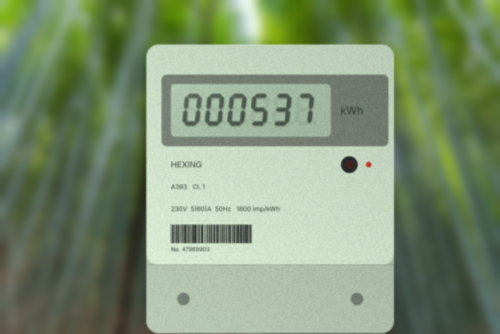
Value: 537 kWh
